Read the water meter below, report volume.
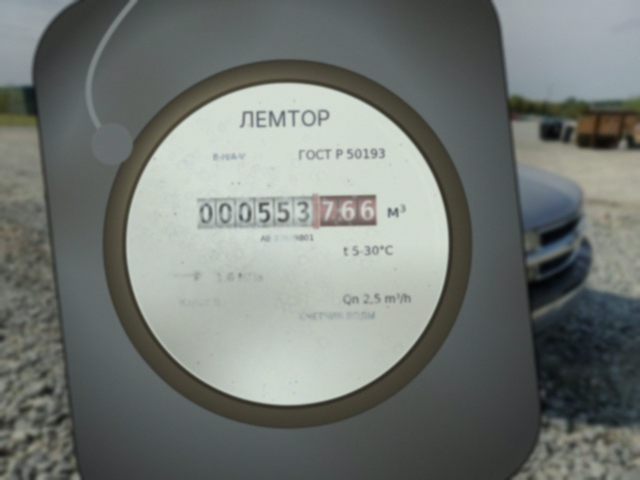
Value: 553.766 m³
